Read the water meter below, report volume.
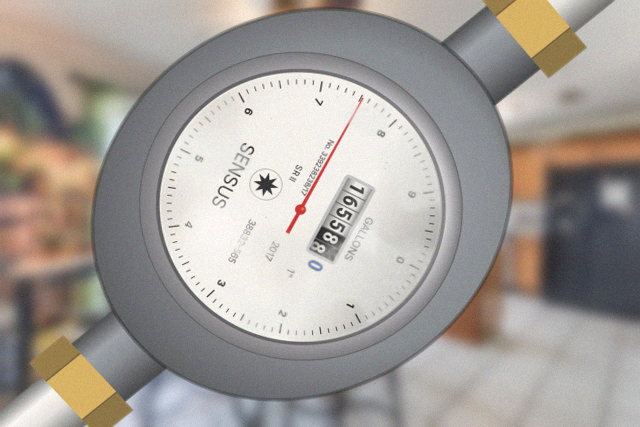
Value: 1655877.5 gal
